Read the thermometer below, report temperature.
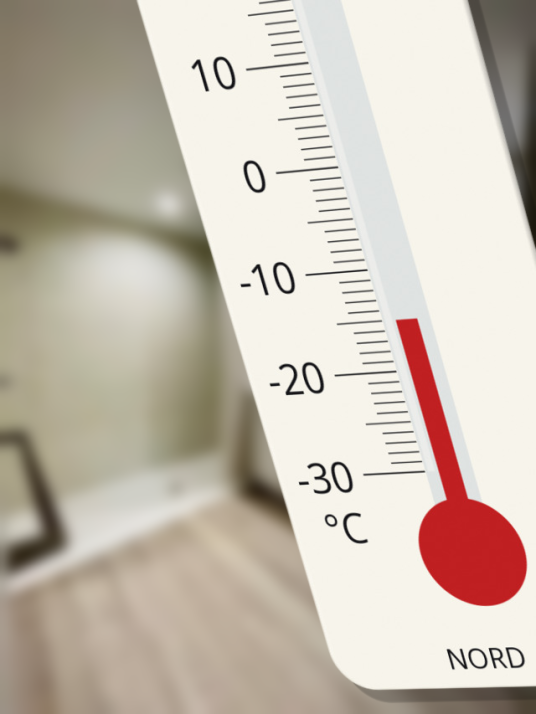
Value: -15 °C
